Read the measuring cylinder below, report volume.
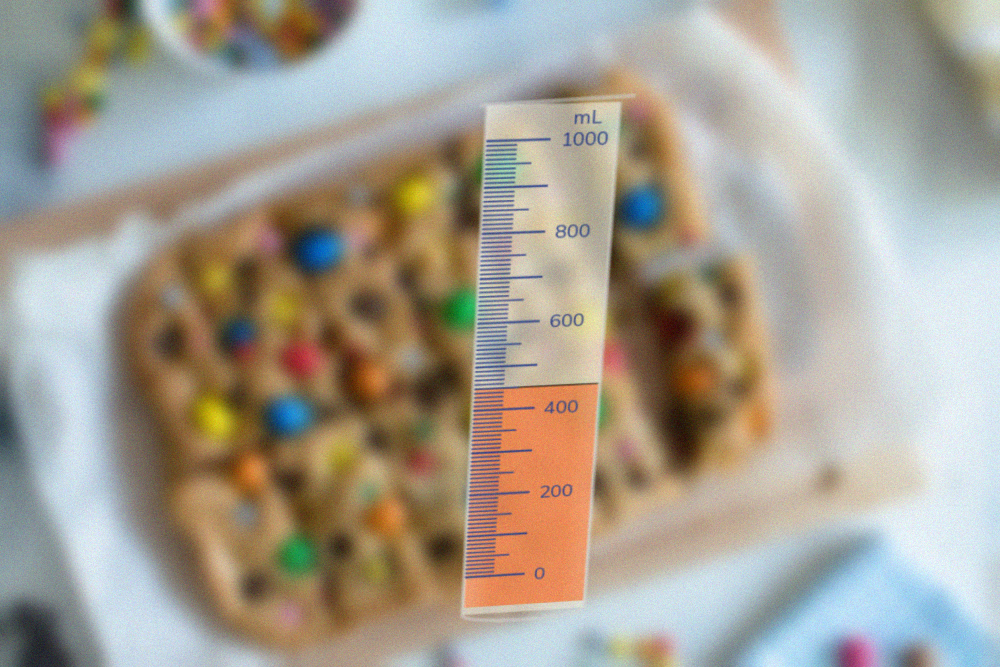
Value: 450 mL
